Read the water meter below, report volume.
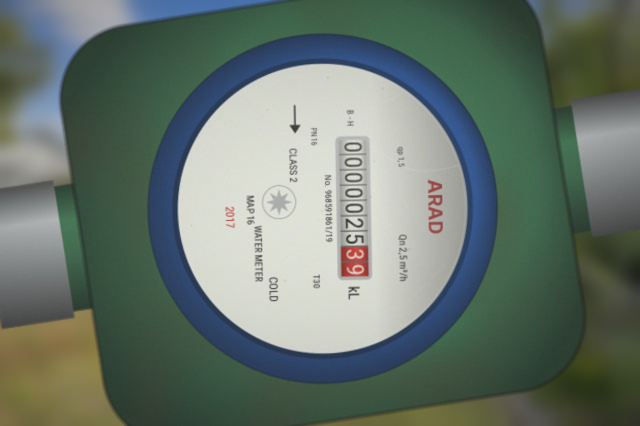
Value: 25.39 kL
